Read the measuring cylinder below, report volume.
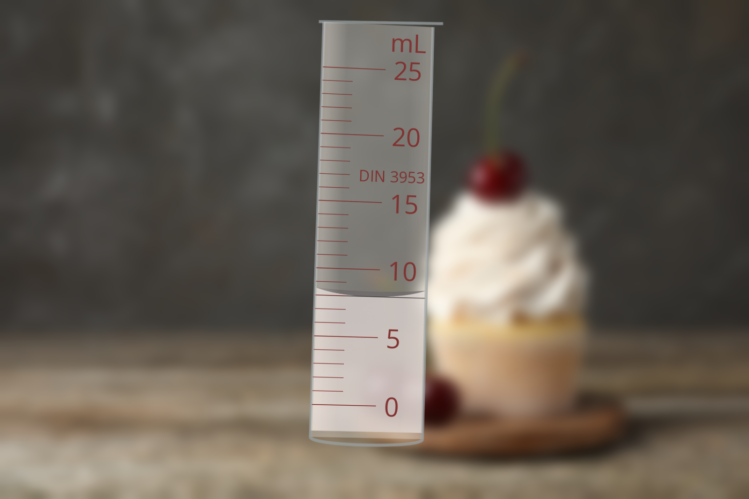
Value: 8 mL
